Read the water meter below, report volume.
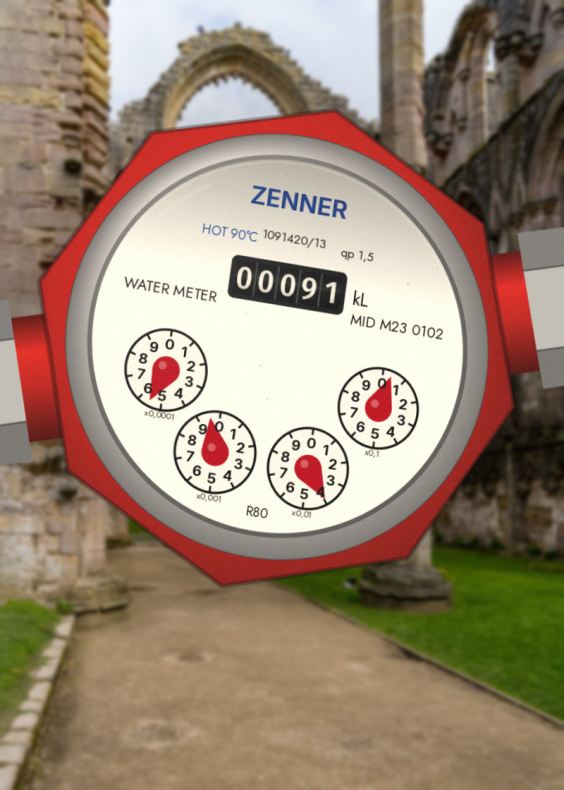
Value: 91.0395 kL
